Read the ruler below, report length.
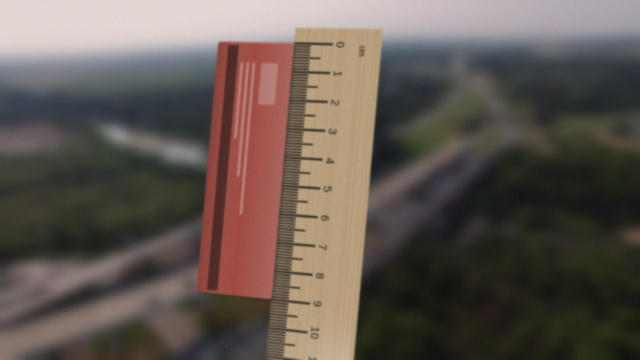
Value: 9 cm
